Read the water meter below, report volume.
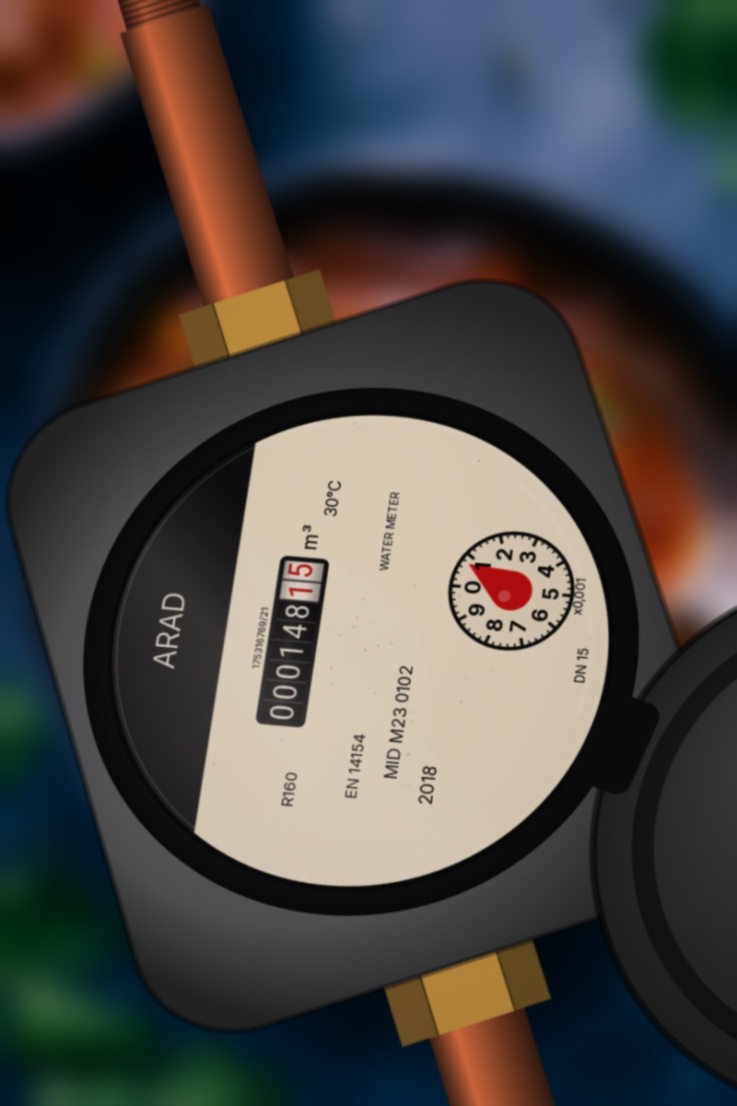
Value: 148.150 m³
